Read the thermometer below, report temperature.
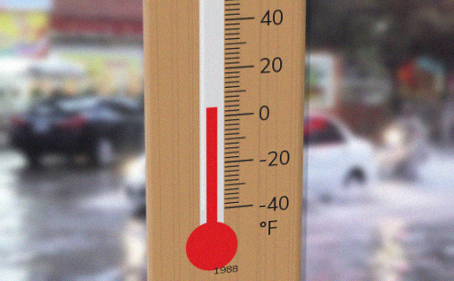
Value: 4 °F
